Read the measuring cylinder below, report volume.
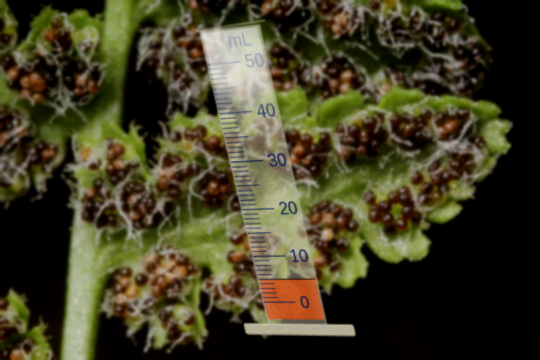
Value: 5 mL
